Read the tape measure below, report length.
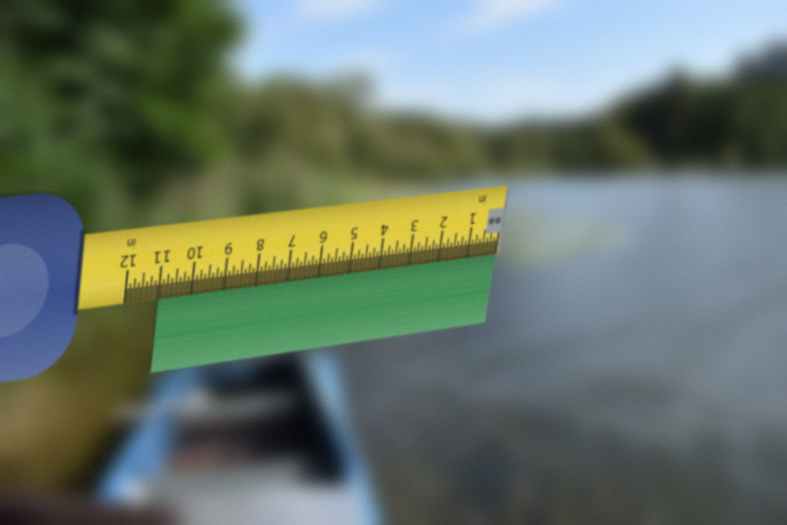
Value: 11 in
